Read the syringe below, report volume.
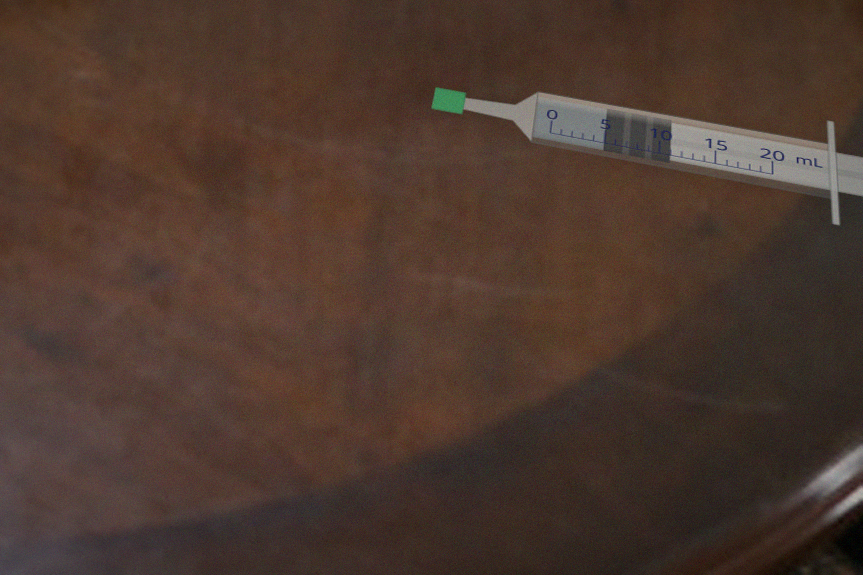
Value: 5 mL
